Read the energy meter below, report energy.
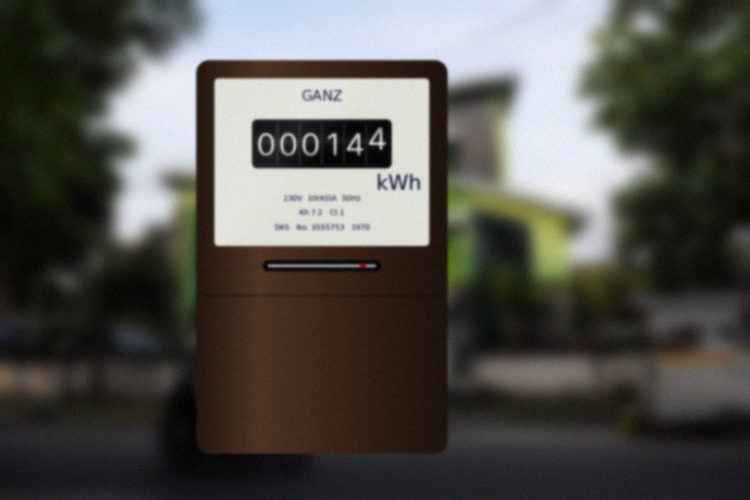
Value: 144 kWh
